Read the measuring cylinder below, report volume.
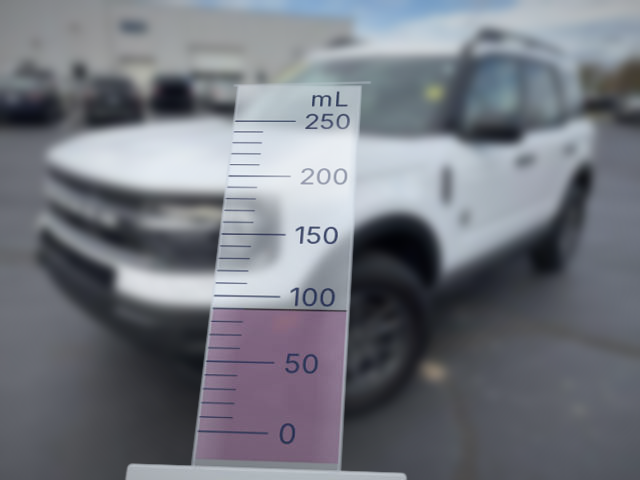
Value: 90 mL
